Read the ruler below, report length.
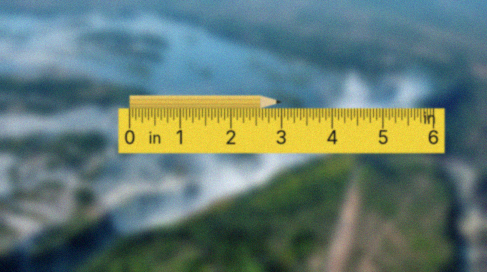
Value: 3 in
